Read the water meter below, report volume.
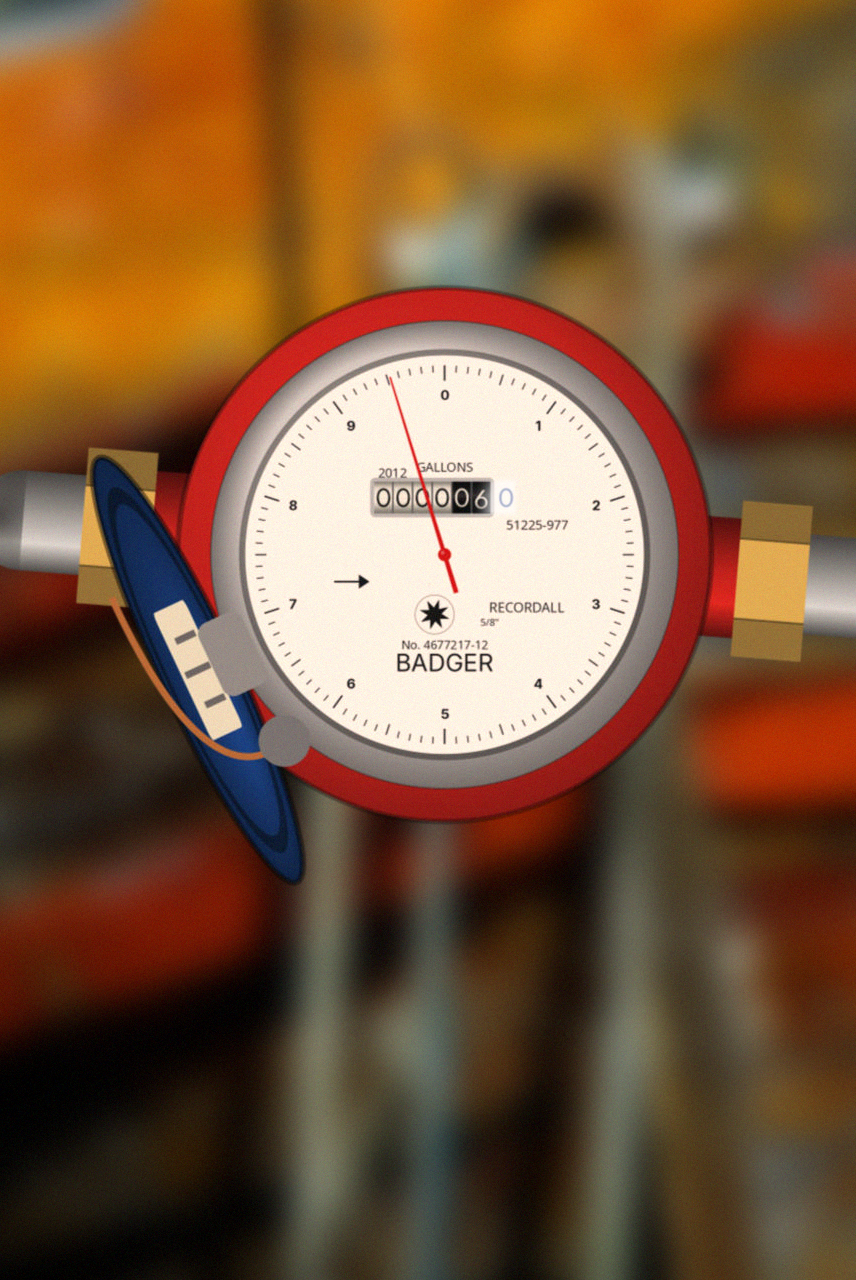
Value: 59.5 gal
